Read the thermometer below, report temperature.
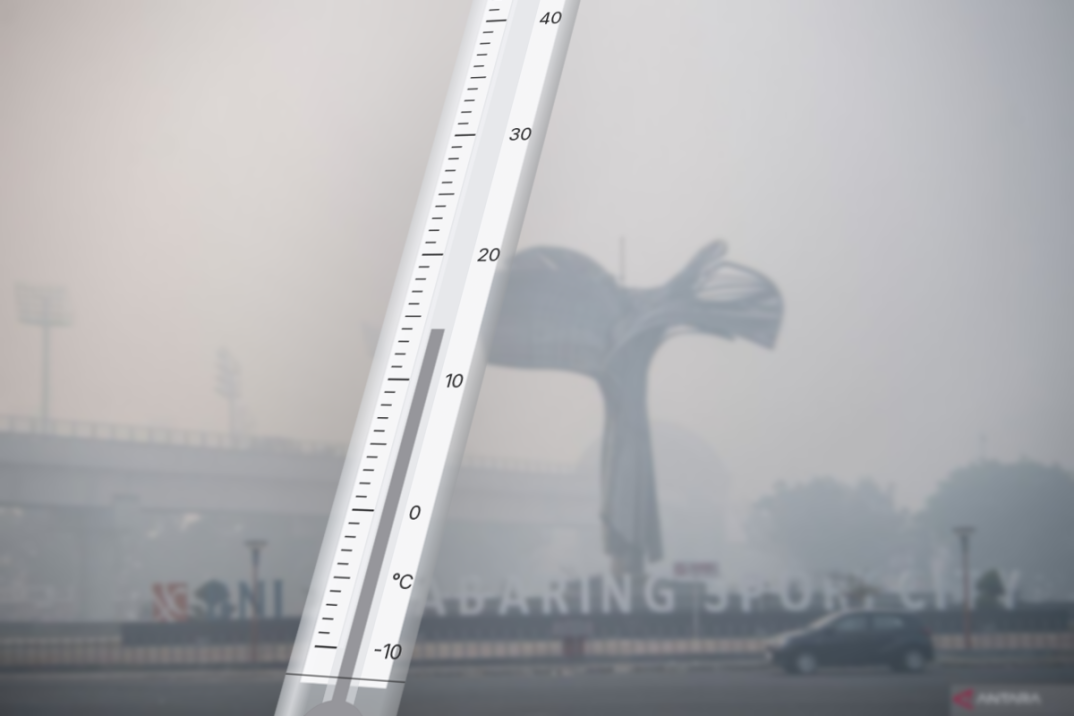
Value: 14 °C
